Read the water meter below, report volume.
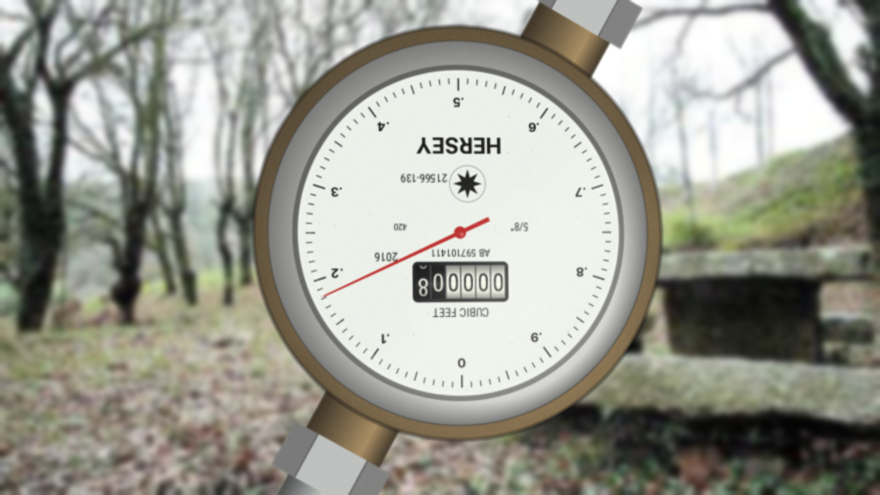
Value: 8.18 ft³
